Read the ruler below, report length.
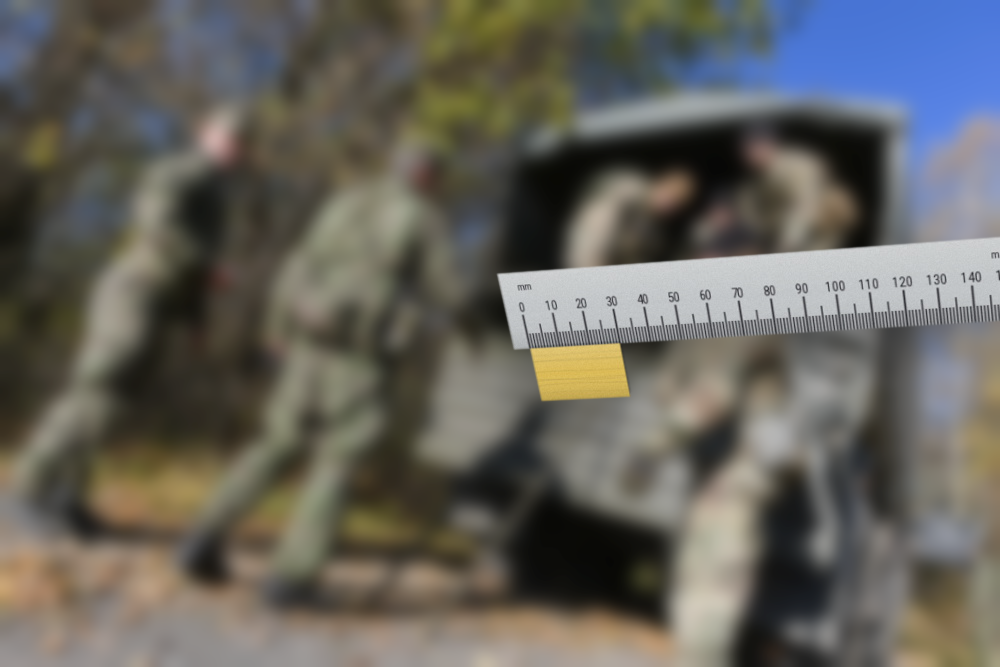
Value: 30 mm
